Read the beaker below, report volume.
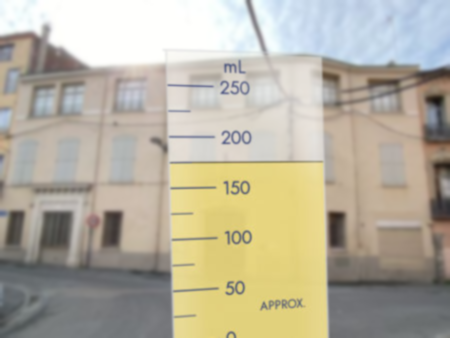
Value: 175 mL
